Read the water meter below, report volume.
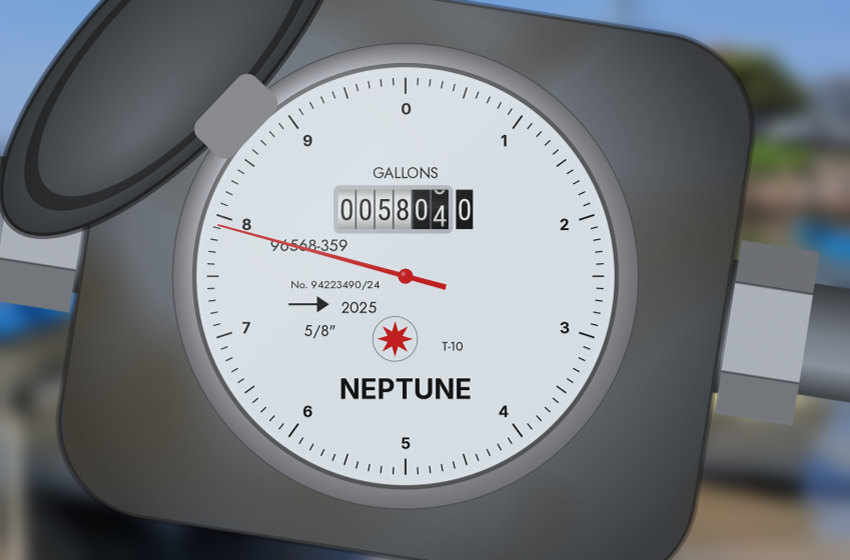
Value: 58037.9 gal
